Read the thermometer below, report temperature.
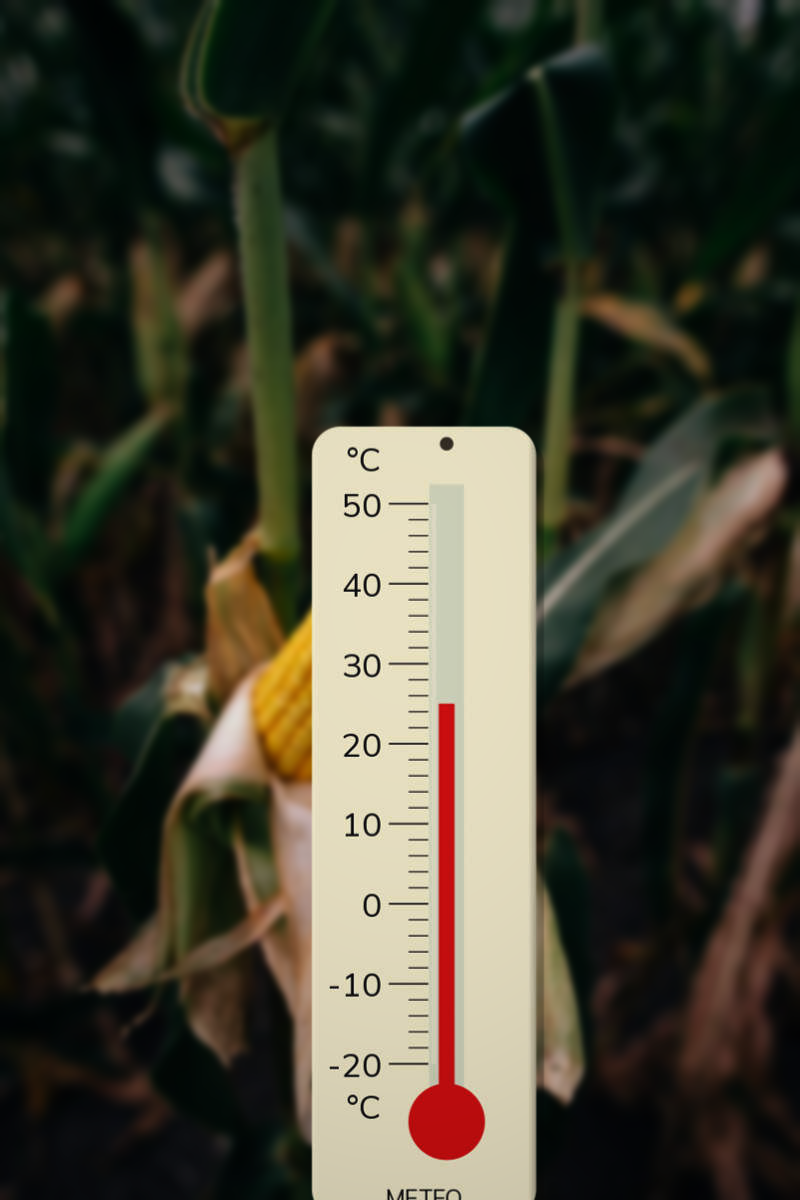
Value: 25 °C
